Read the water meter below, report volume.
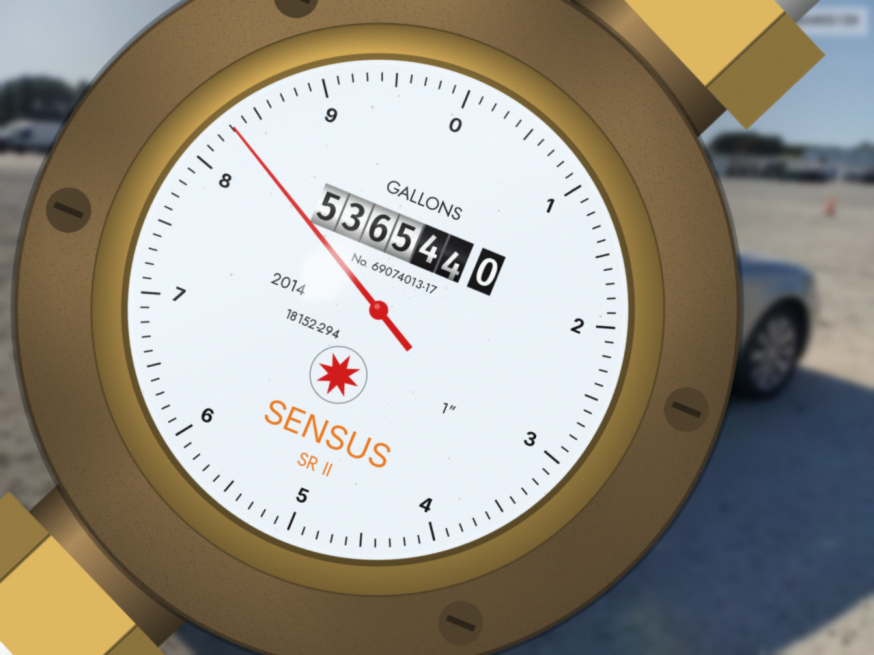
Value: 5365438.3 gal
